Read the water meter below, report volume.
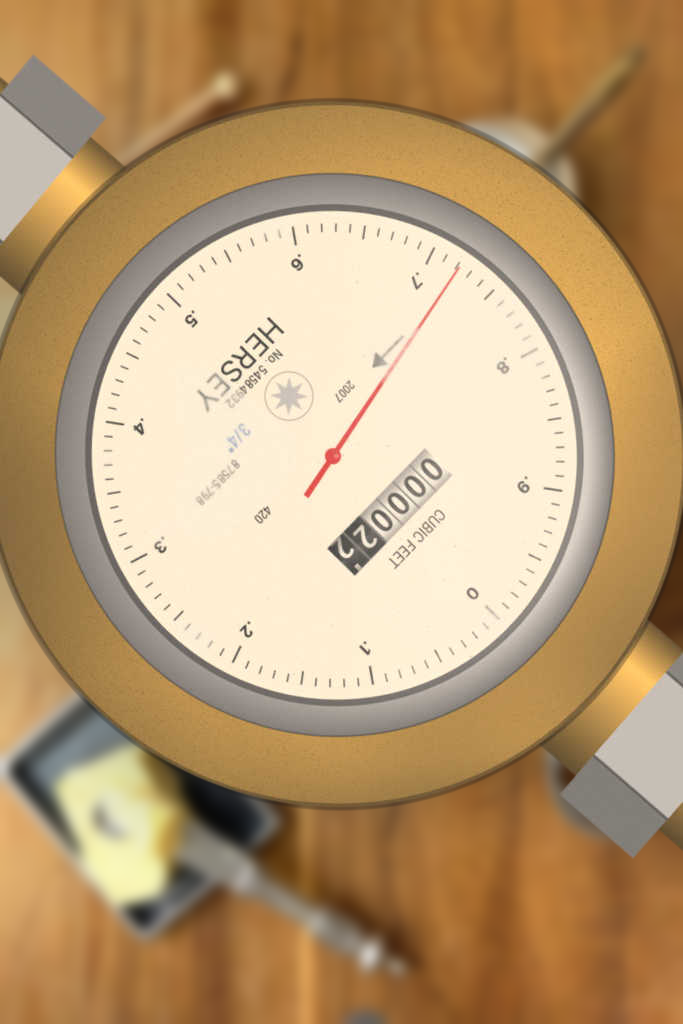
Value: 21.72 ft³
